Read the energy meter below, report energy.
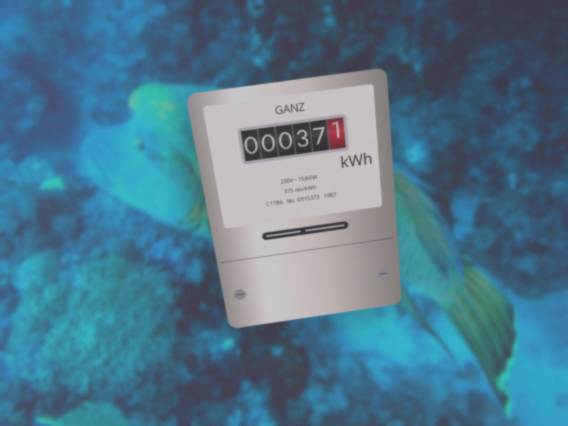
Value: 37.1 kWh
